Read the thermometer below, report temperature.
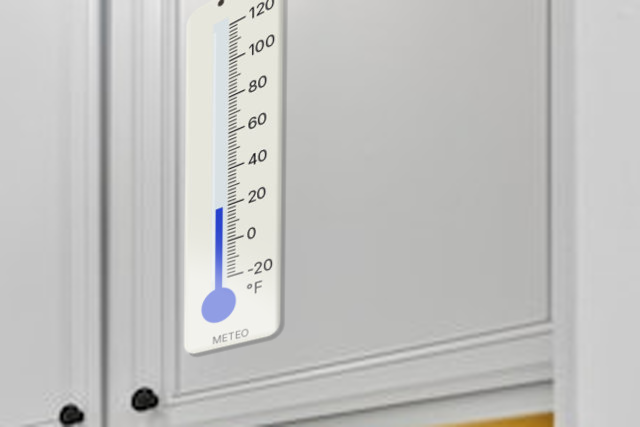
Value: 20 °F
